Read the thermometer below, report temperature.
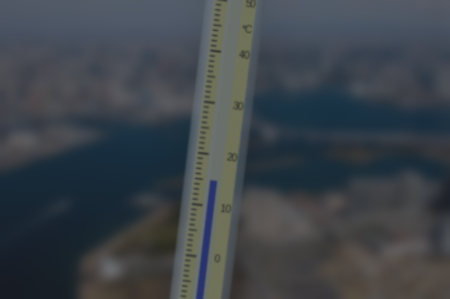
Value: 15 °C
